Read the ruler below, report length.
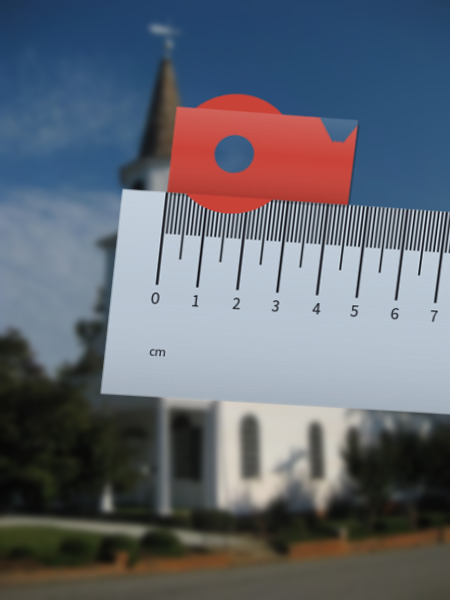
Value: 4.5 cm
